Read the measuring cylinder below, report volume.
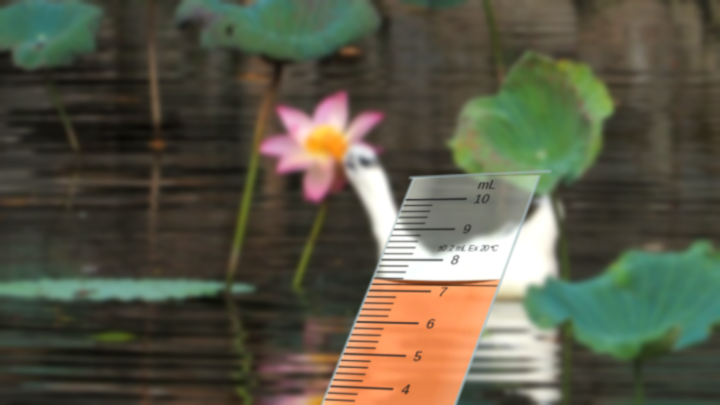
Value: 7.2 mL
